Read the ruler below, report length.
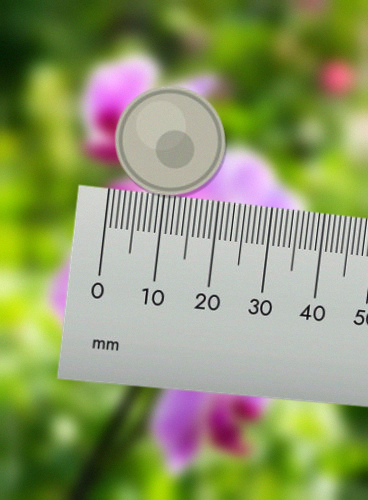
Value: 20 mm
